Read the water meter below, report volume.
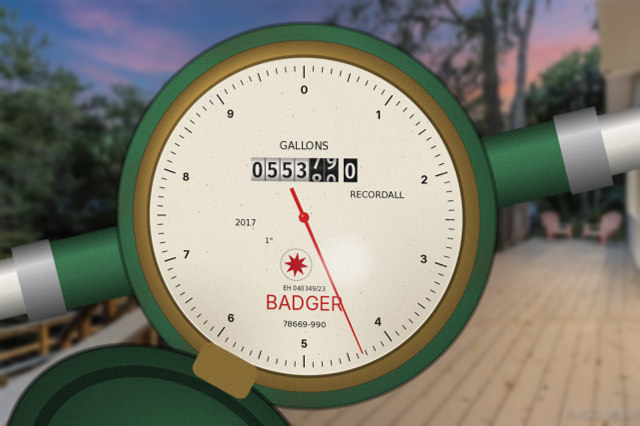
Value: 553794.3 gal
